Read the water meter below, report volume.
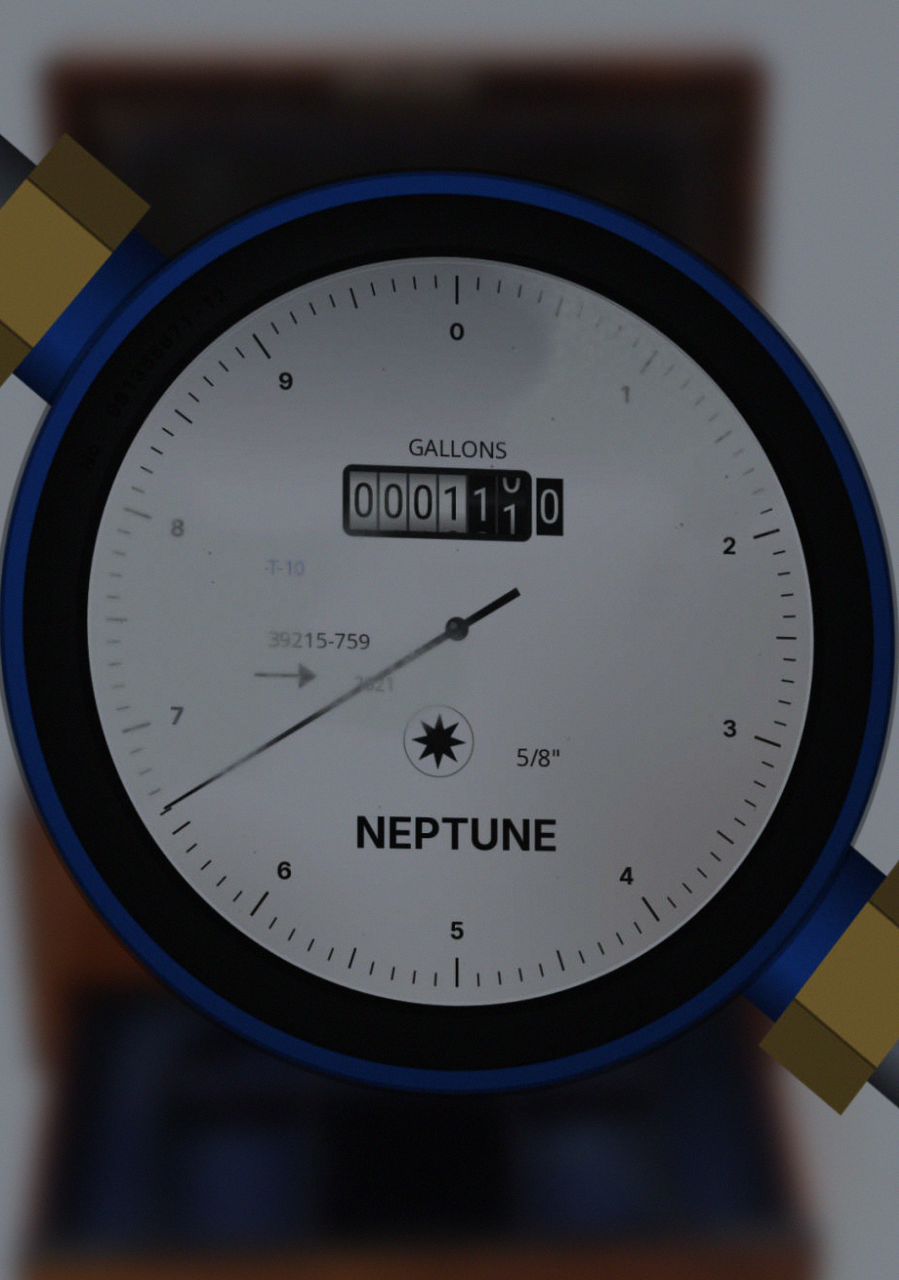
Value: 1106.6 gal
